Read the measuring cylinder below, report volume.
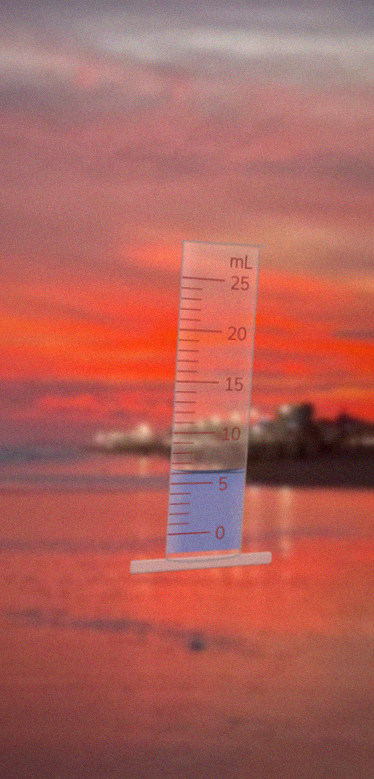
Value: 6 mL
